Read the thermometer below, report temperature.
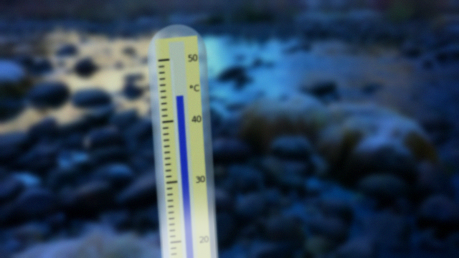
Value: 44 °C
